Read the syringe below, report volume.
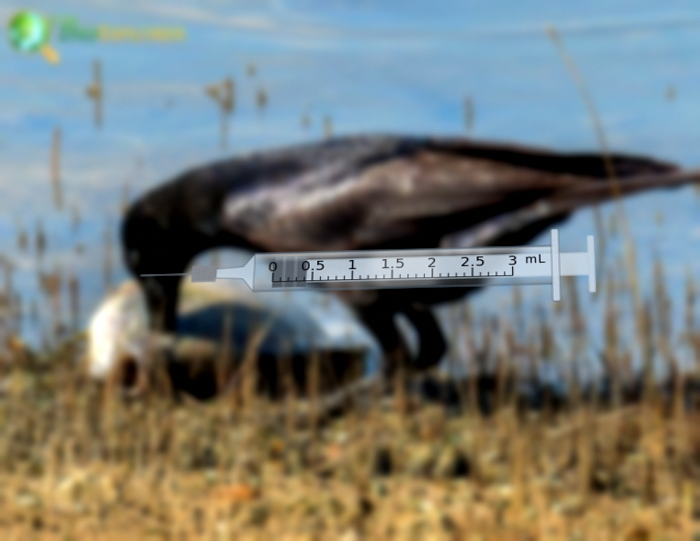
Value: 0 mL
